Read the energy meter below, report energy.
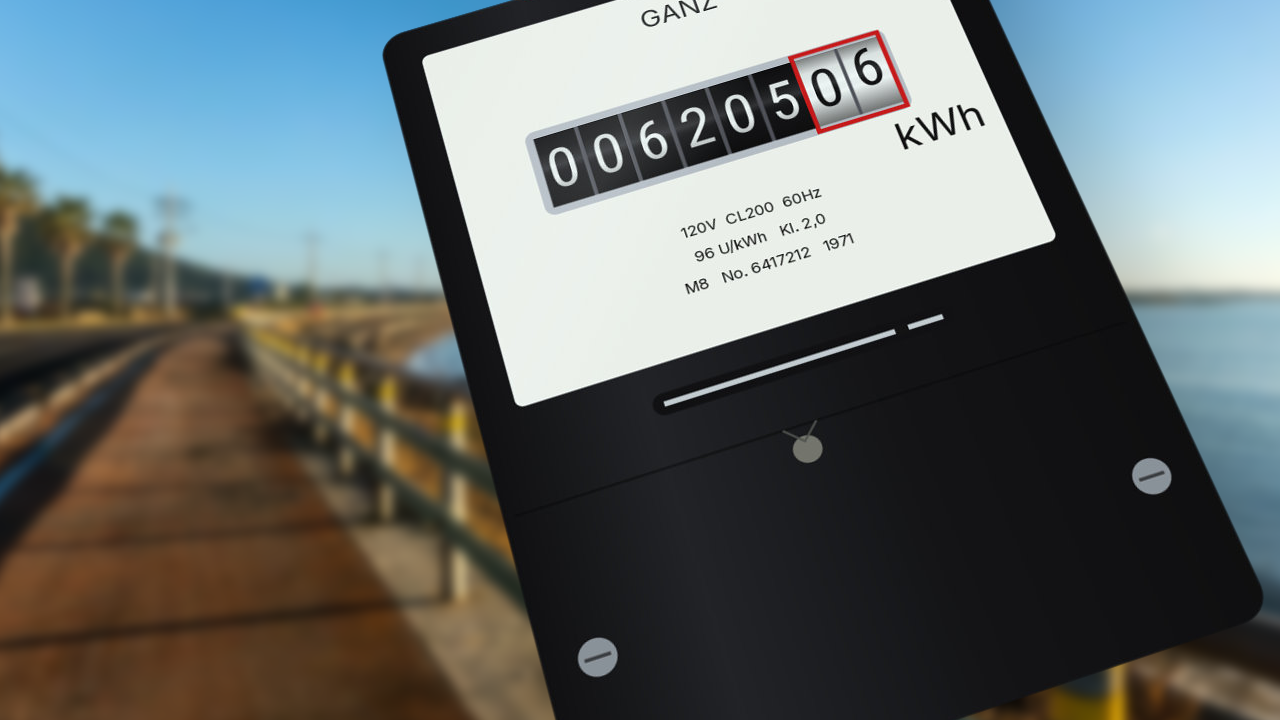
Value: 6205.06 kWh
